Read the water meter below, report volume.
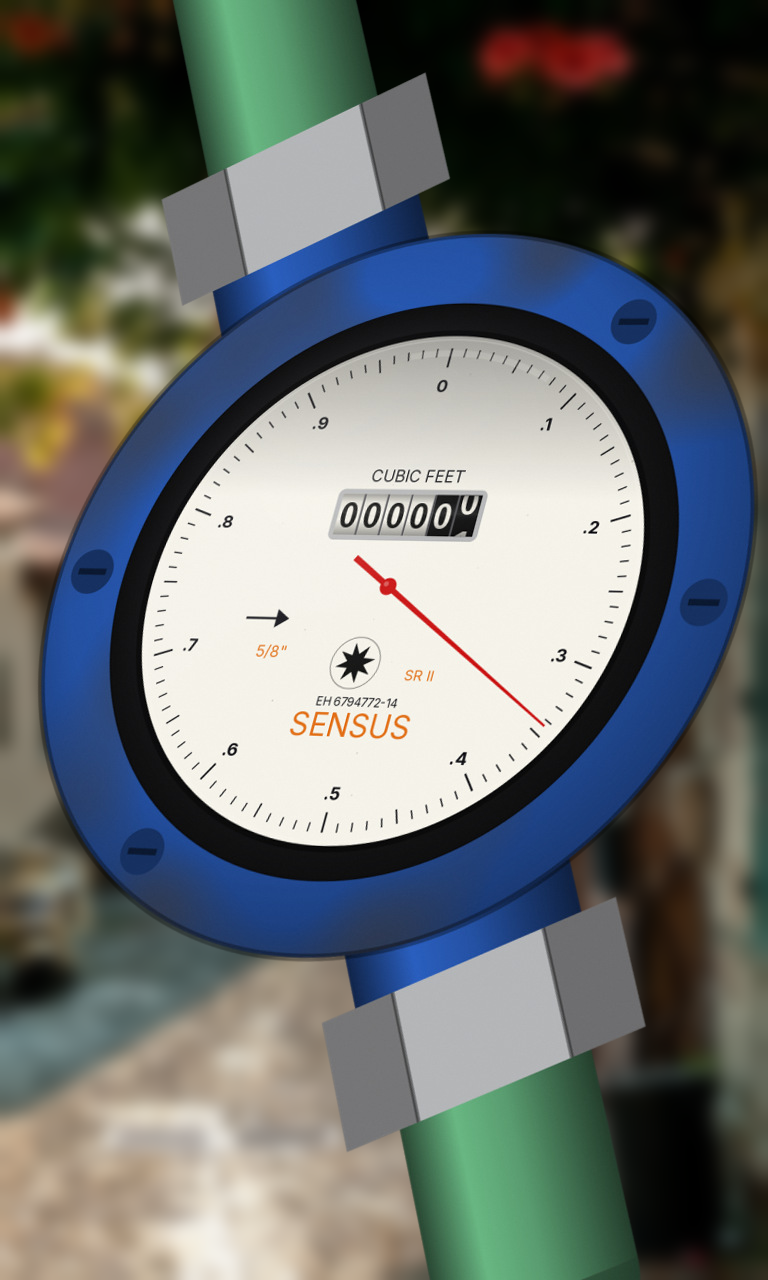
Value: 0.34 ft³
